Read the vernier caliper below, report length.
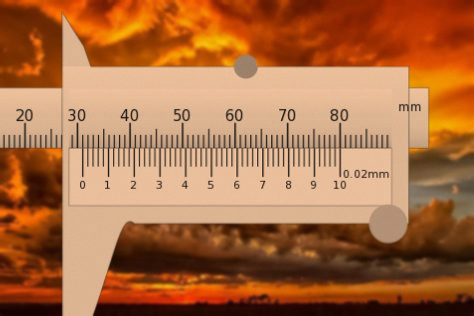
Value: 31.0 mm
